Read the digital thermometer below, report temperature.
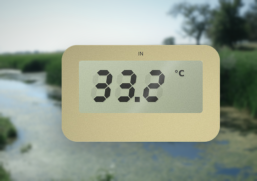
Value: 33.2 °C
